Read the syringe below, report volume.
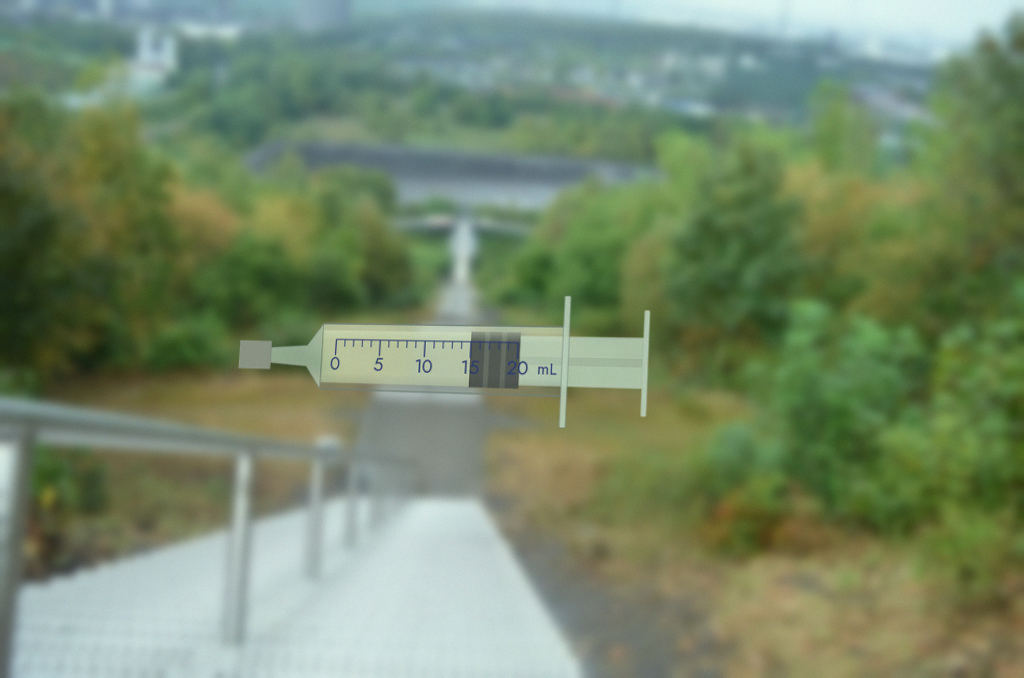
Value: 15 mL
